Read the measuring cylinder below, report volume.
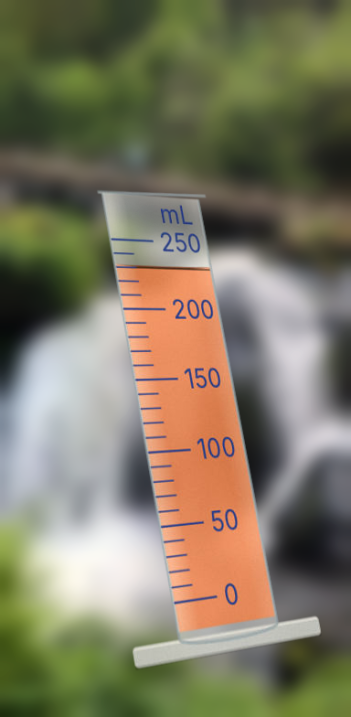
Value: 230 mL
